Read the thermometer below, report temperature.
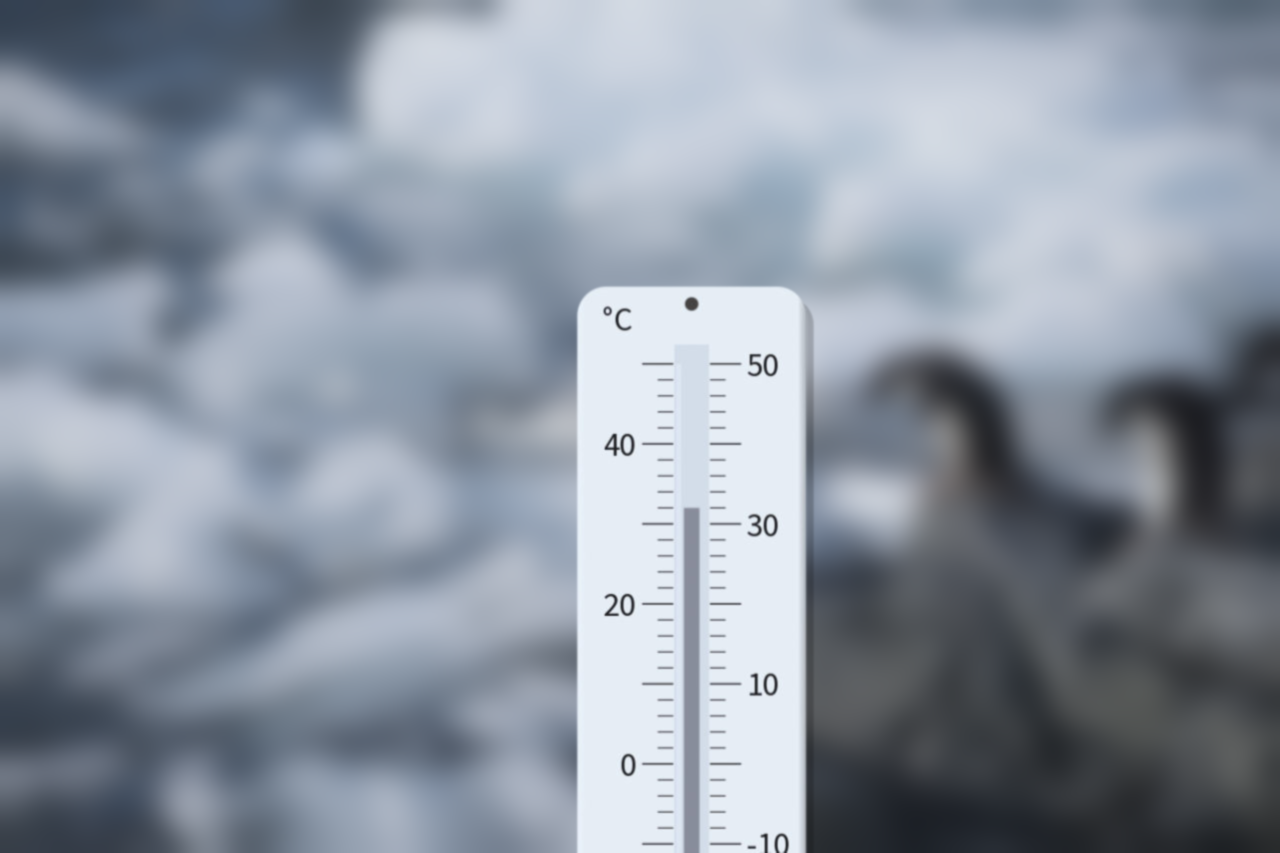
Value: 32 °C
